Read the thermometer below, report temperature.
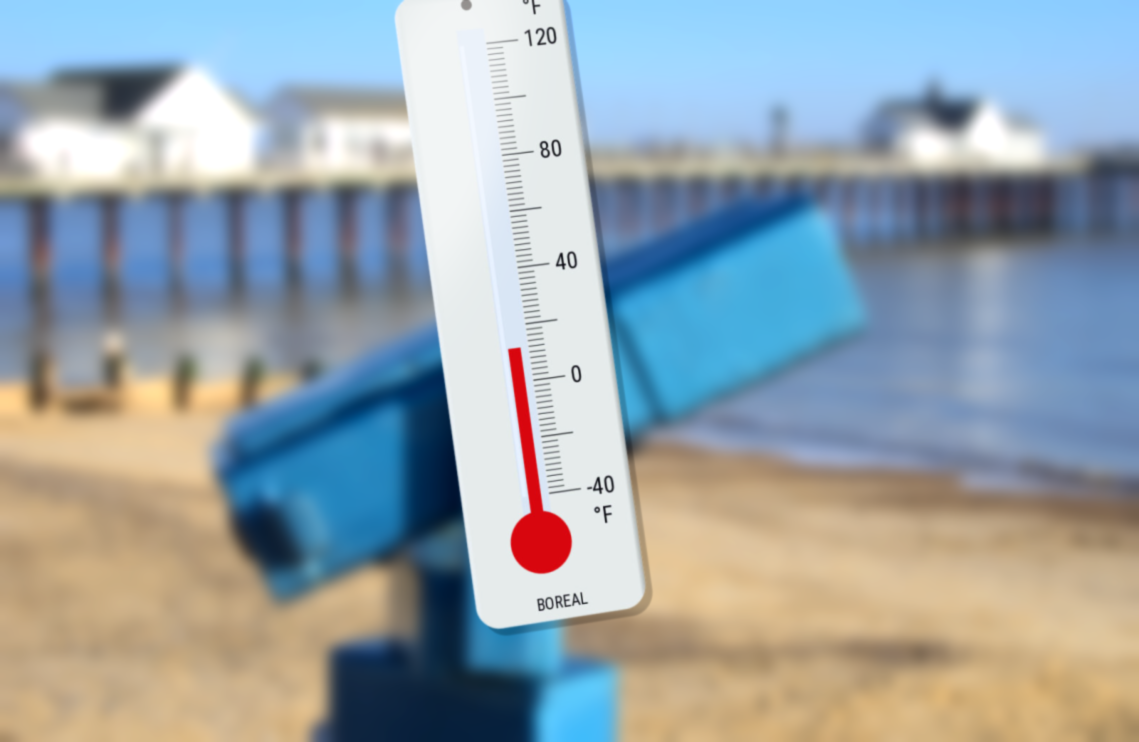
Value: 12 °F
